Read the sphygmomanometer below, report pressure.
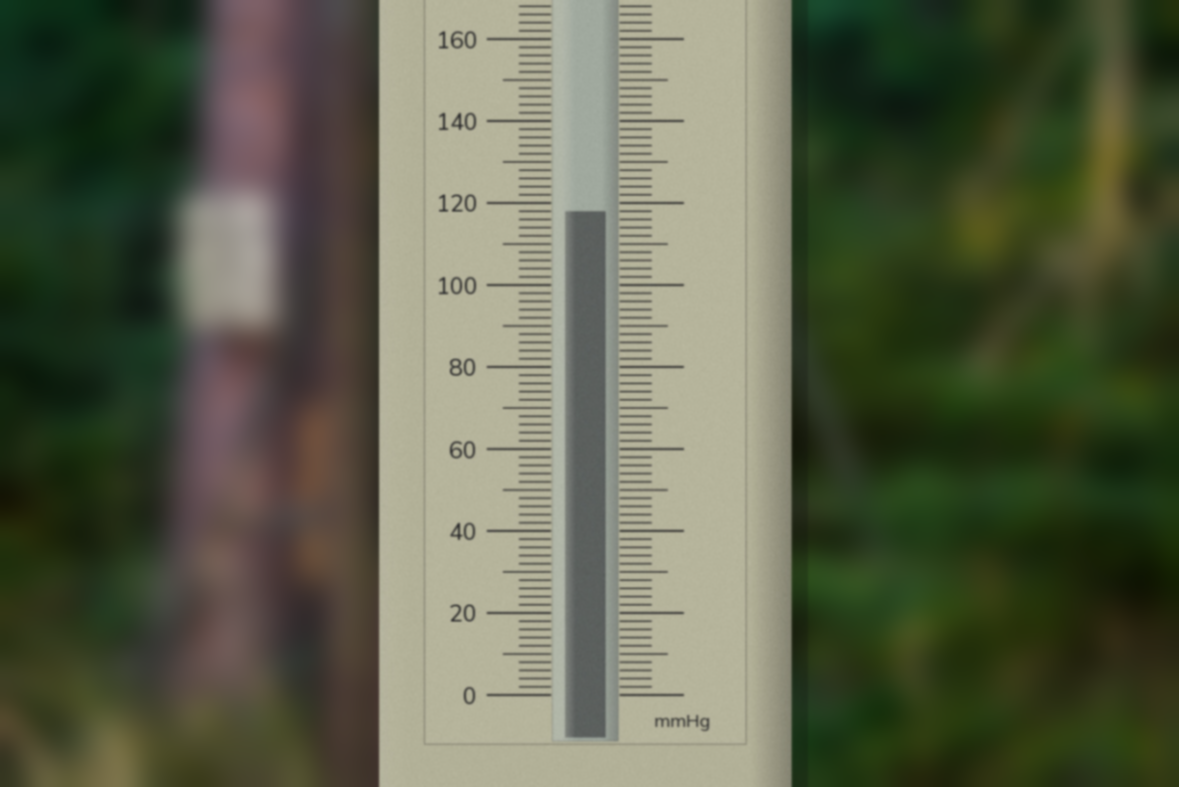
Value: 118 mmHg
